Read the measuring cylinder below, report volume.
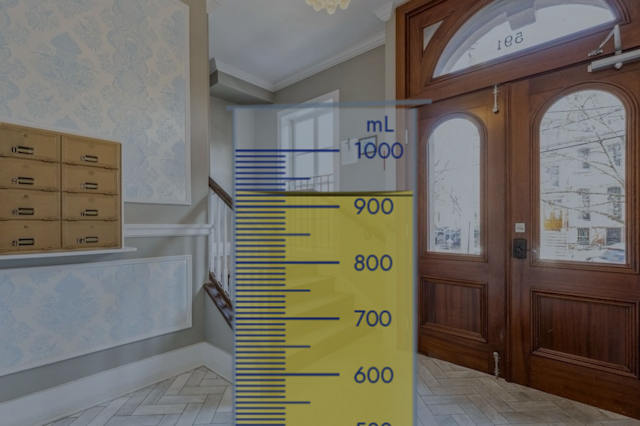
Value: 920 mL
